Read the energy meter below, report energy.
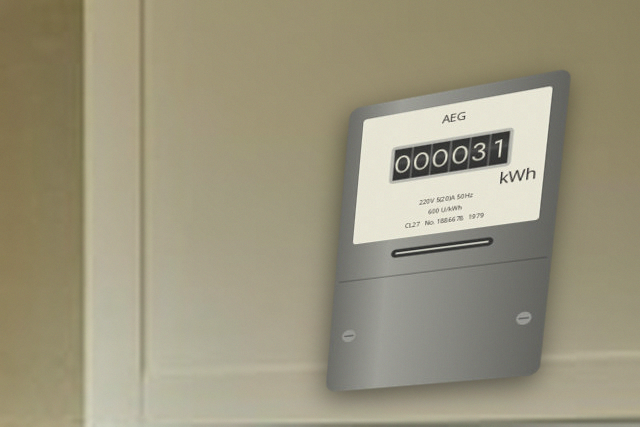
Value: 31 kWh
